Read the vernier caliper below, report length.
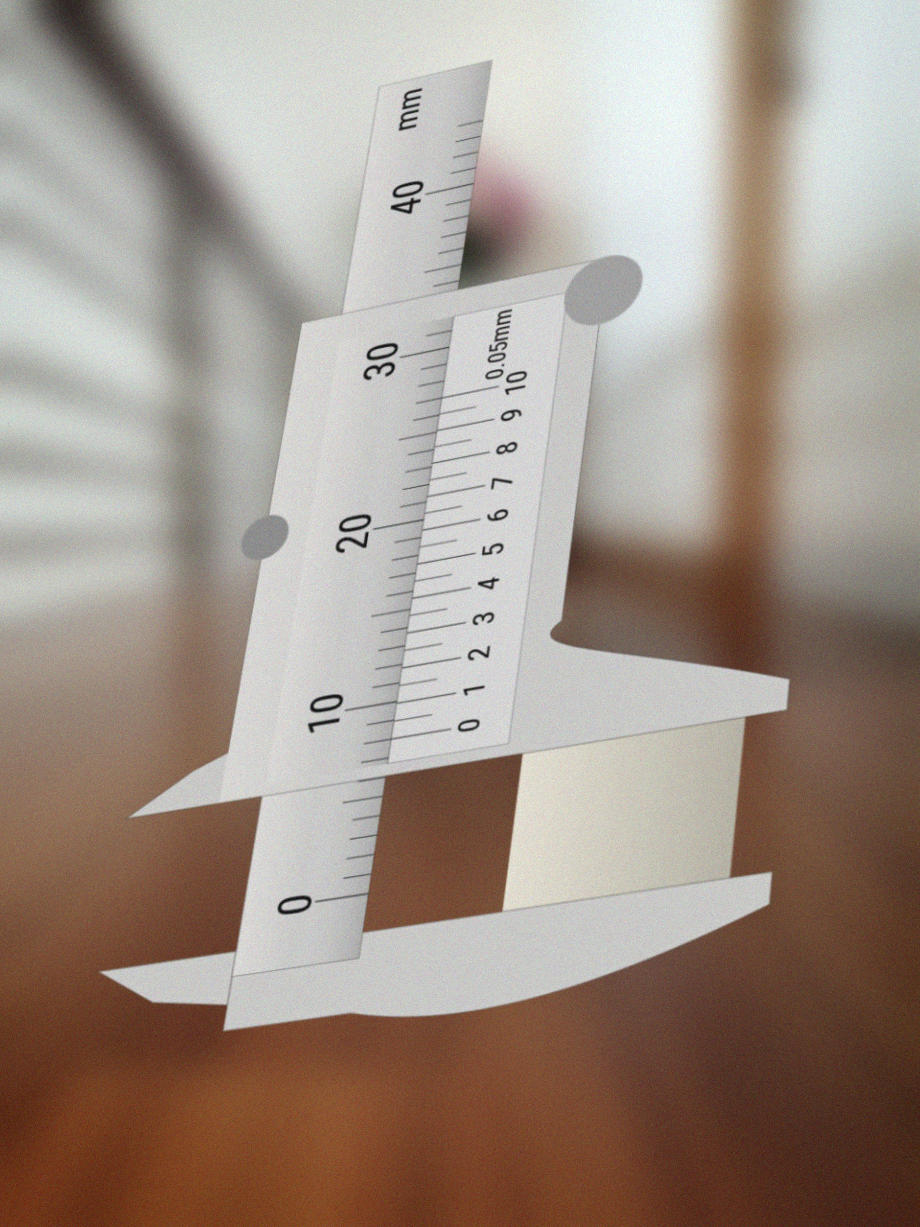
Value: 8.0 mm
